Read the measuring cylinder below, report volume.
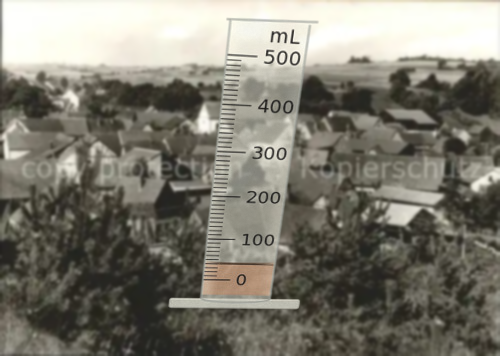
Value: 40 mL
